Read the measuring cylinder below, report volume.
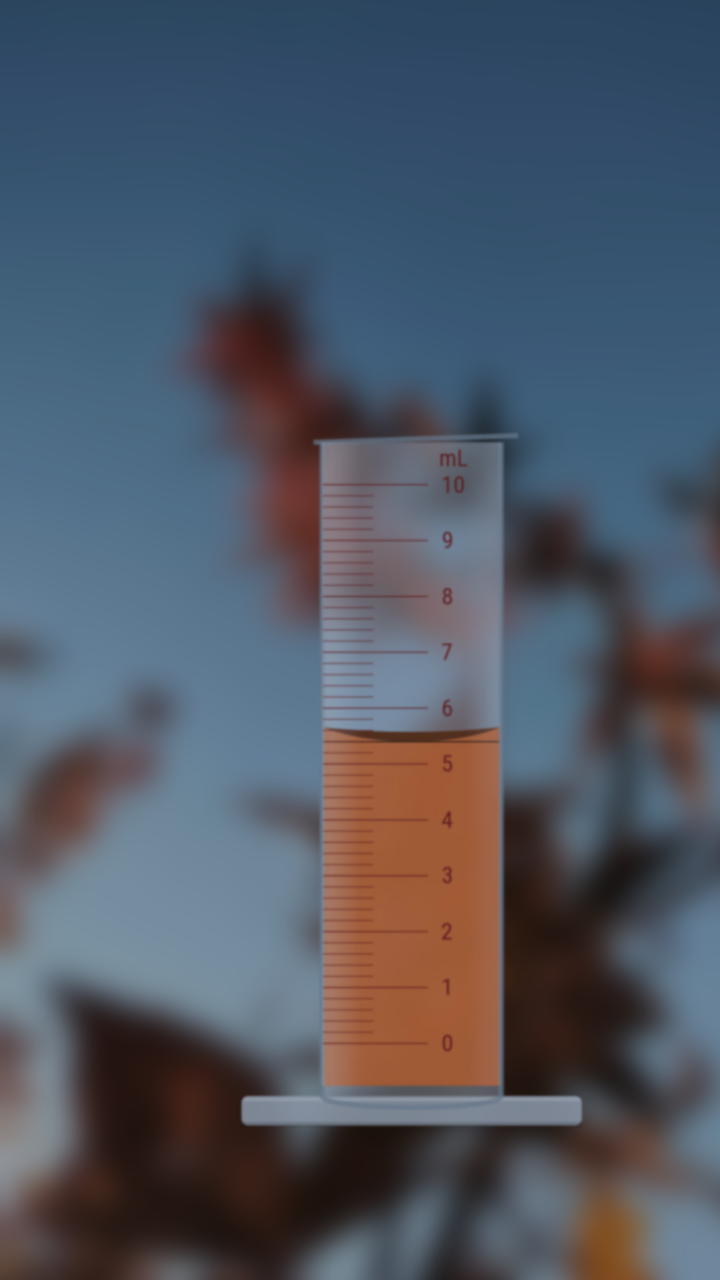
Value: 5.4 mL
